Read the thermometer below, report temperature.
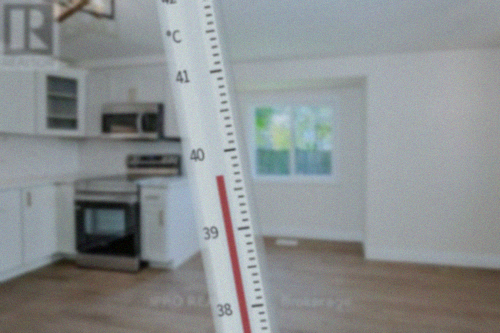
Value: 39.7 °C
